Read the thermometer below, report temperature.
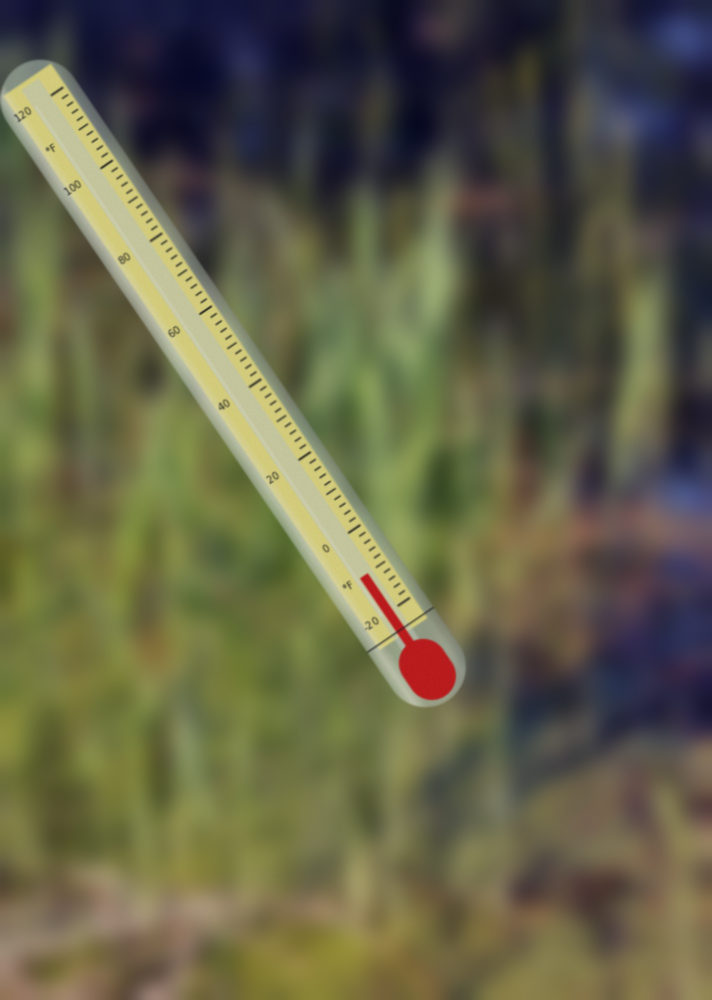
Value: -10 °F
